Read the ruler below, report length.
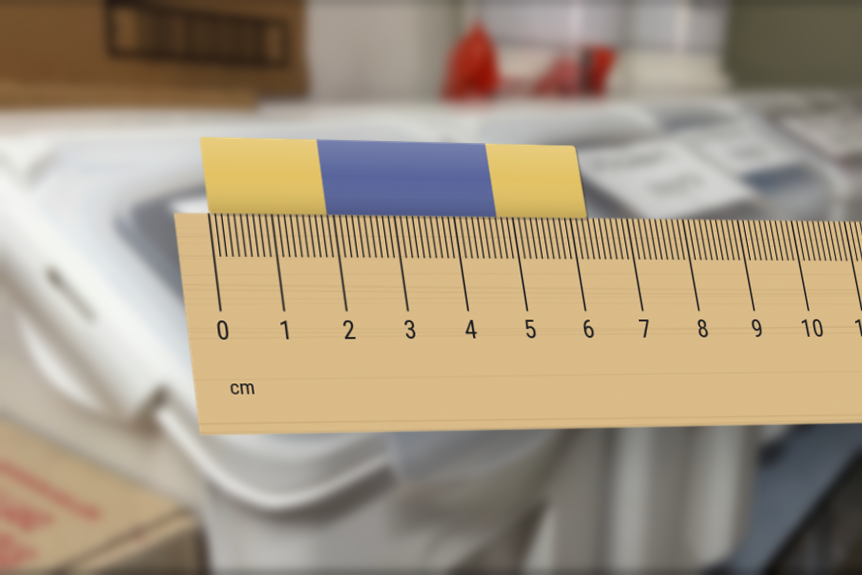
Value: 6.3 cm
